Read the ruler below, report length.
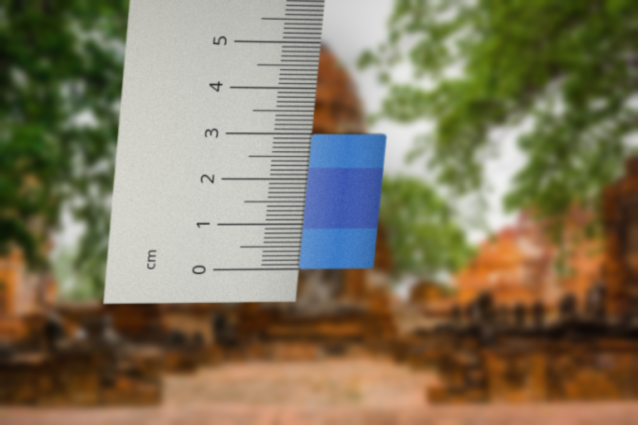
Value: 3 cm
